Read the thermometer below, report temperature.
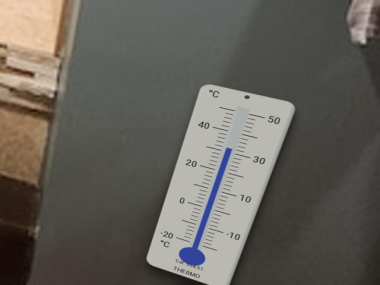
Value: 32 °C
